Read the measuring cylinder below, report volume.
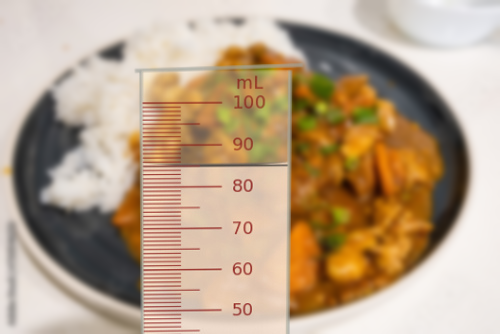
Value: 85 mL
